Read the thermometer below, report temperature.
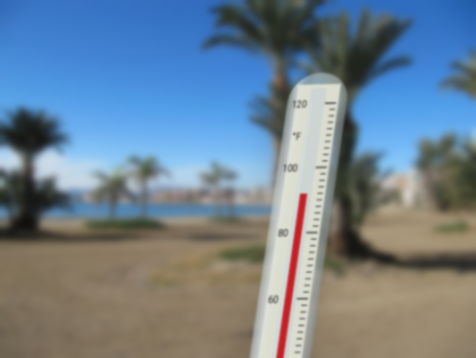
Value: 92 °F
